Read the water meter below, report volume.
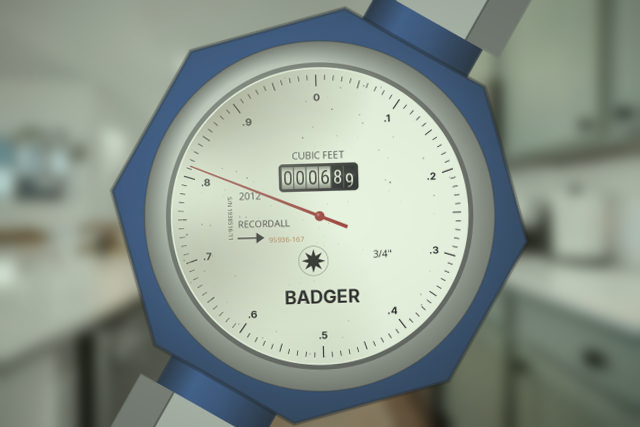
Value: 688.81 ft³
